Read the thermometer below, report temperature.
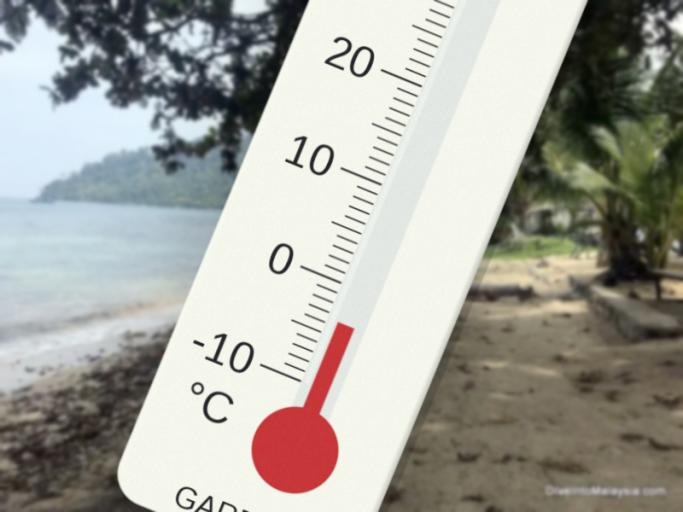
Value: -3.5 °C
